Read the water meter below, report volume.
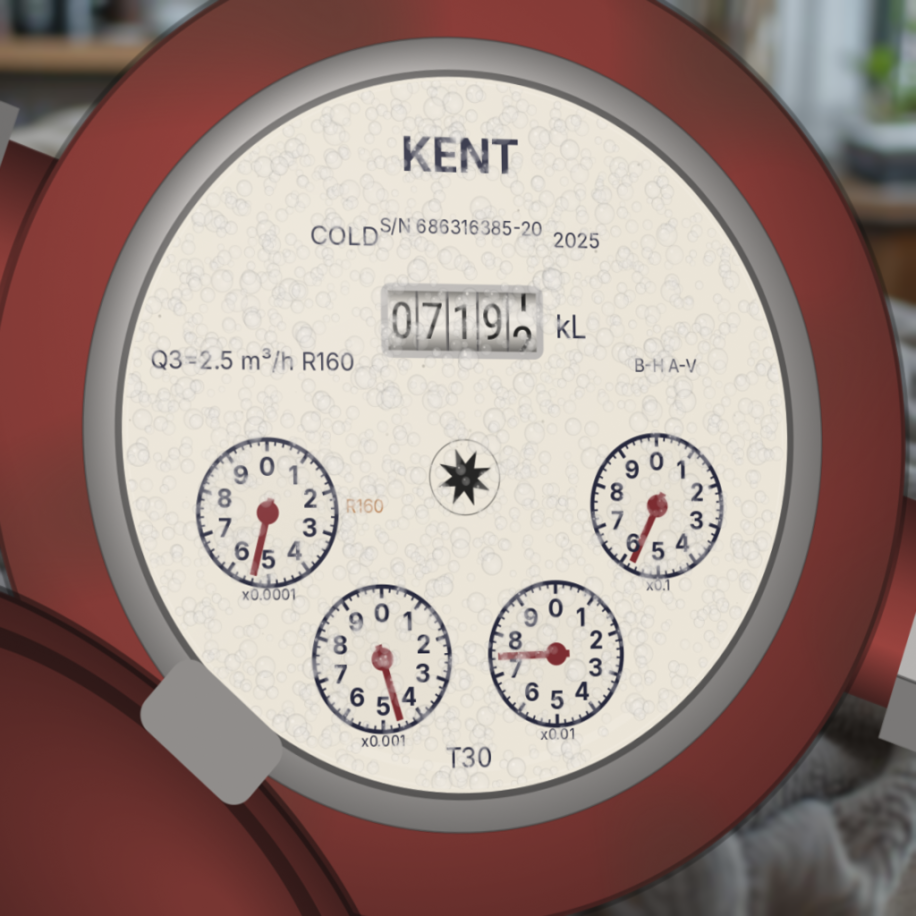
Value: 7191.5745 kL
